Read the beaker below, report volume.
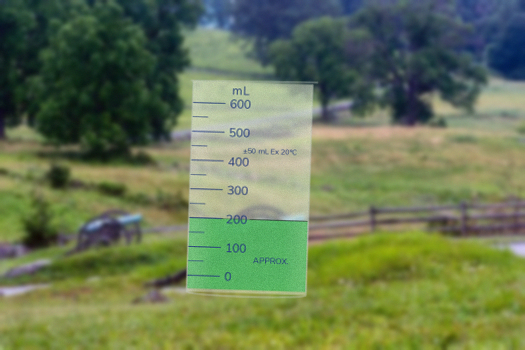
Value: 200 mL
